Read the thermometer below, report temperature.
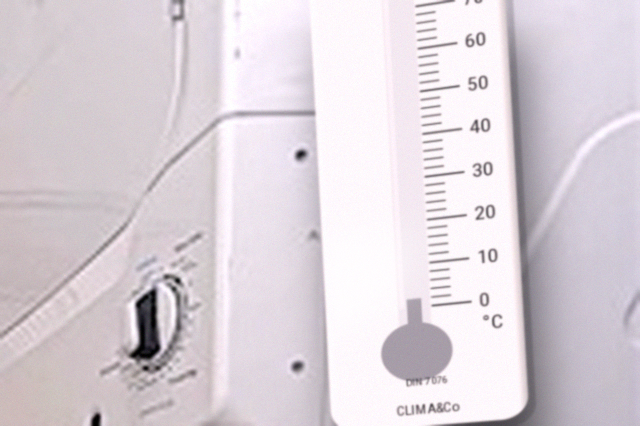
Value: 2 °C
